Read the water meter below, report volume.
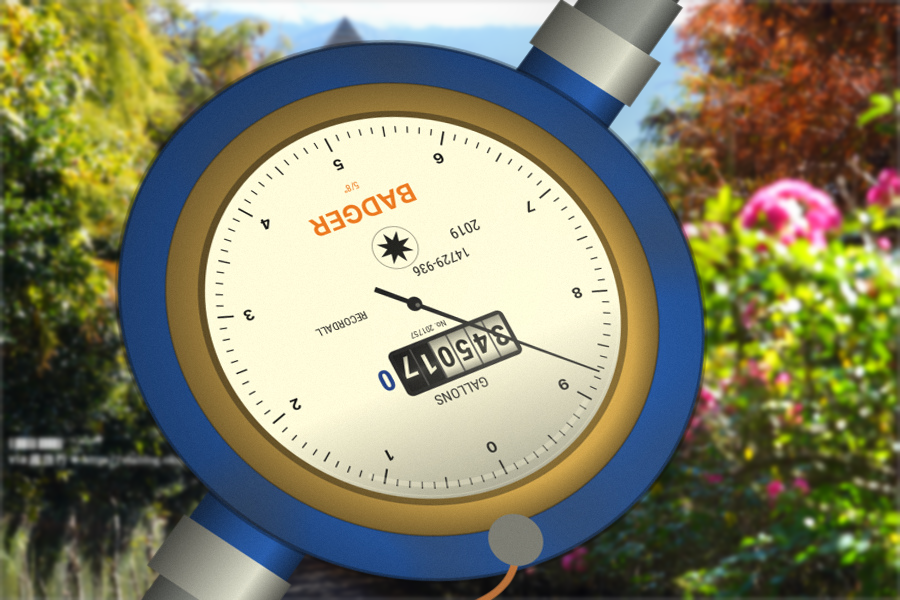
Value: 3450168.7 gal
